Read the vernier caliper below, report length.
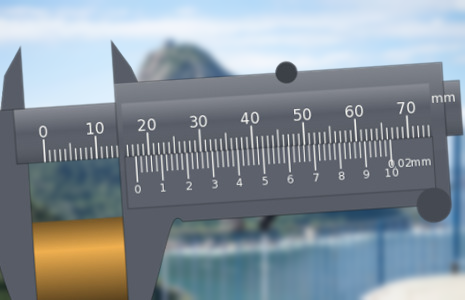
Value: 17.5 mm
